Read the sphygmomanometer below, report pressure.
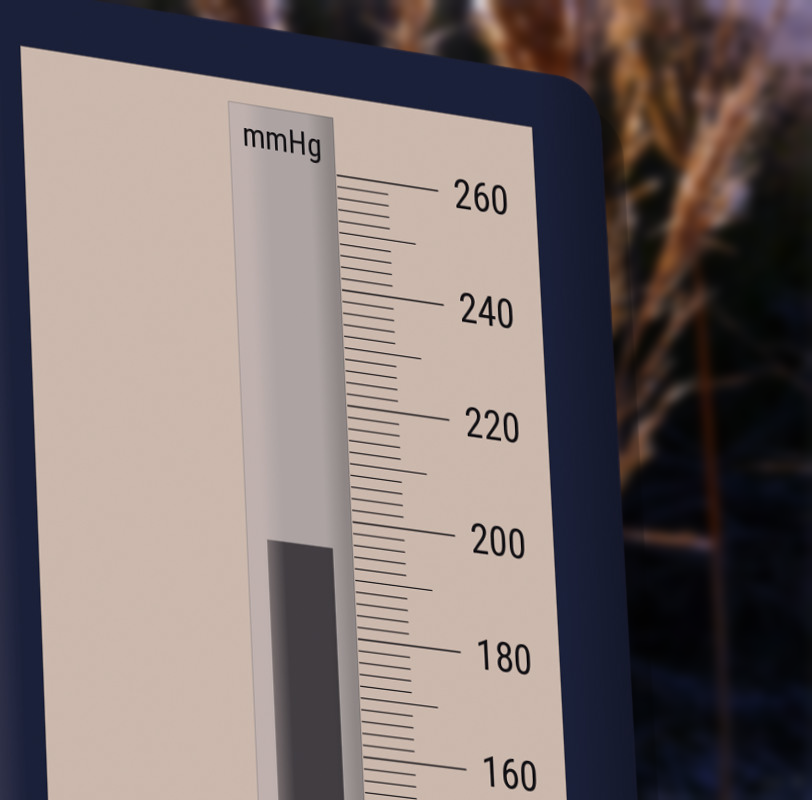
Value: 195 mmHg
